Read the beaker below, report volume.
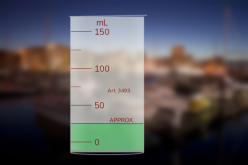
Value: 25 mL
